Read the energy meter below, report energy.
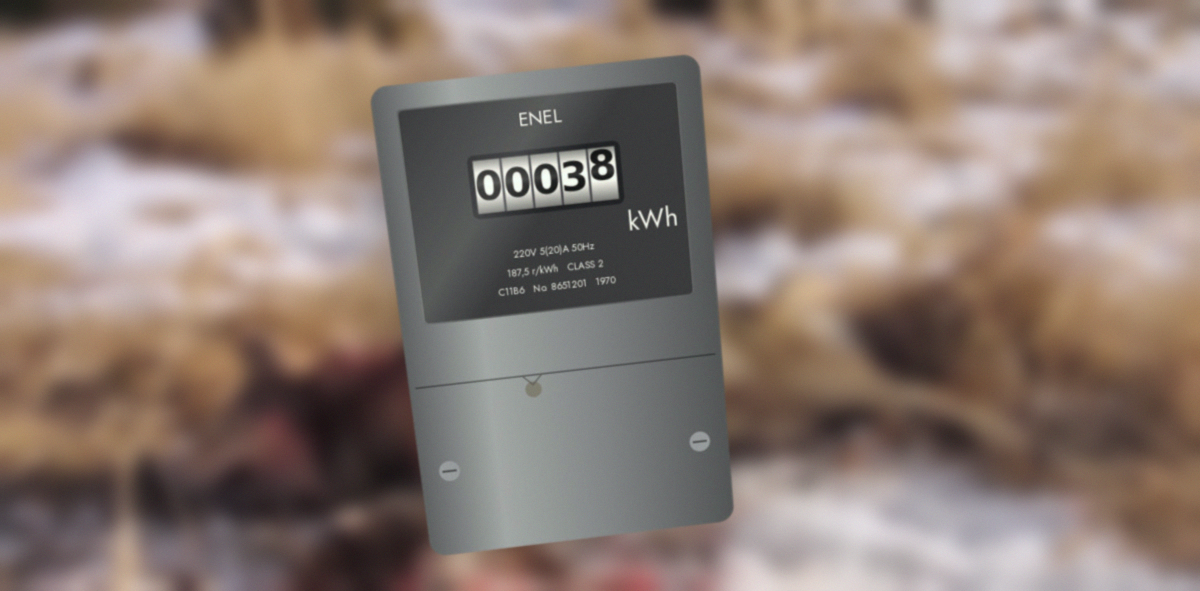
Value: 38 kWh
